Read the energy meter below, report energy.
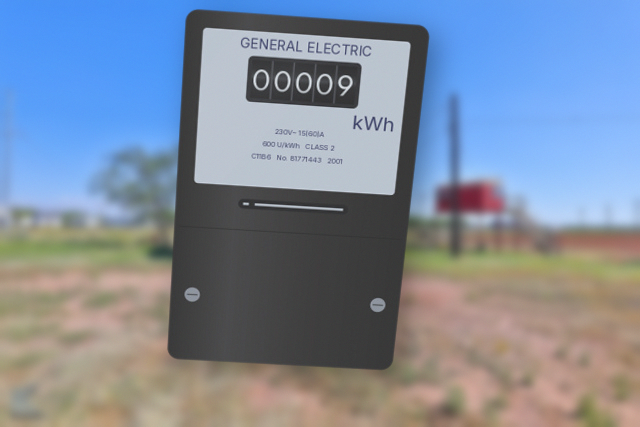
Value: 9 kWh
